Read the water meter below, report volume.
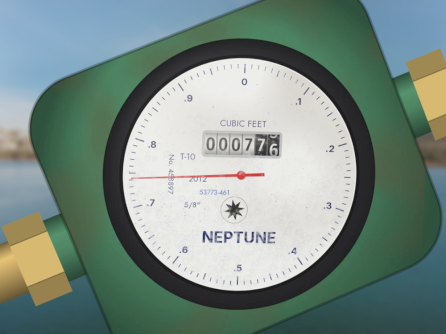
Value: 775.74 ft³
